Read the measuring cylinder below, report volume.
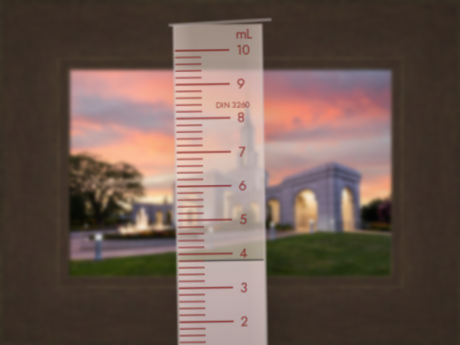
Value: 3.8 mL
